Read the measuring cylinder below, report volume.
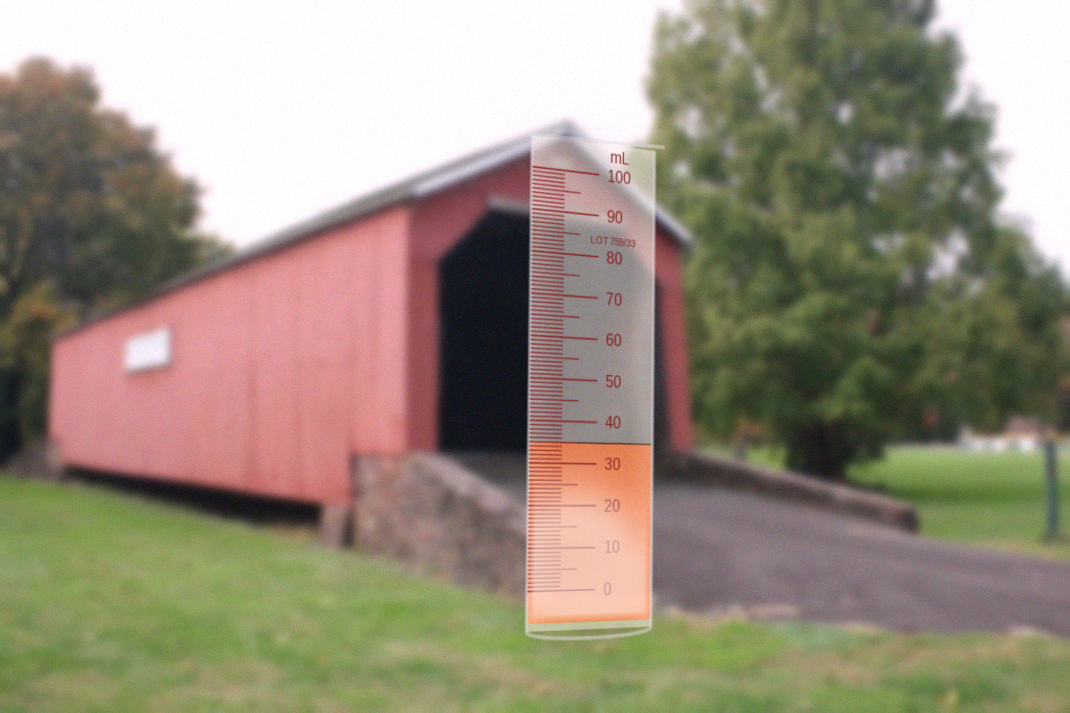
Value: 35 mL
